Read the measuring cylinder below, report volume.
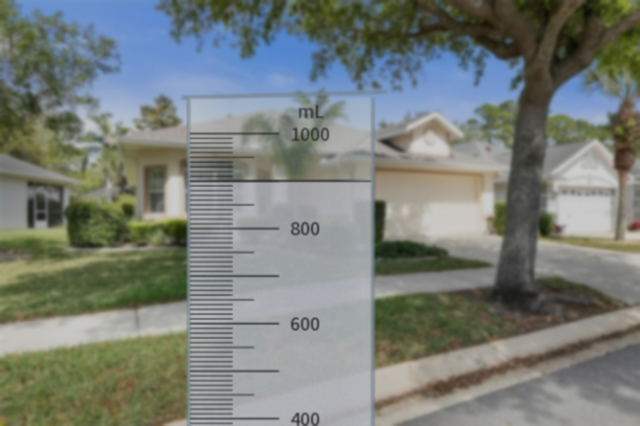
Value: 900 mL
